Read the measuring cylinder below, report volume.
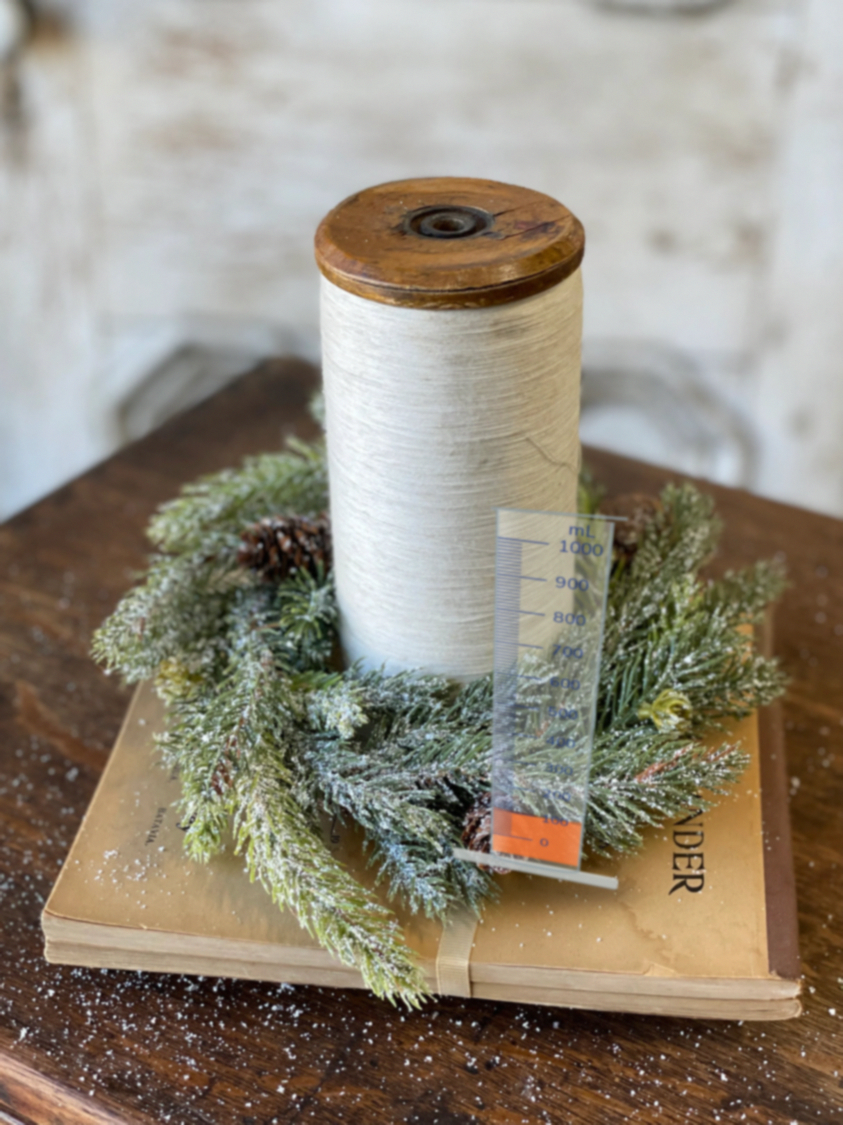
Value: 100 mL
